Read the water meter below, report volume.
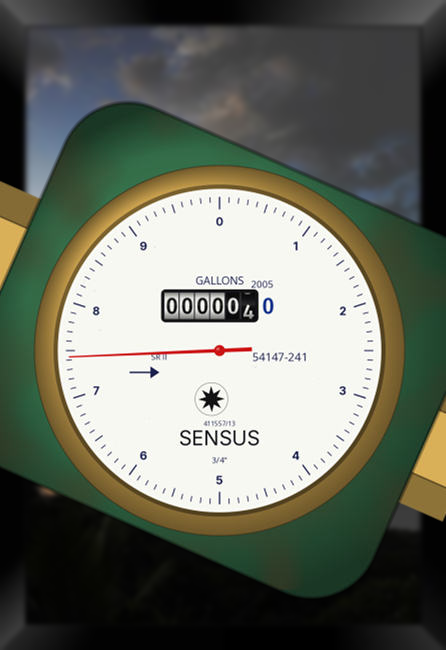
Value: 37.4 gal
